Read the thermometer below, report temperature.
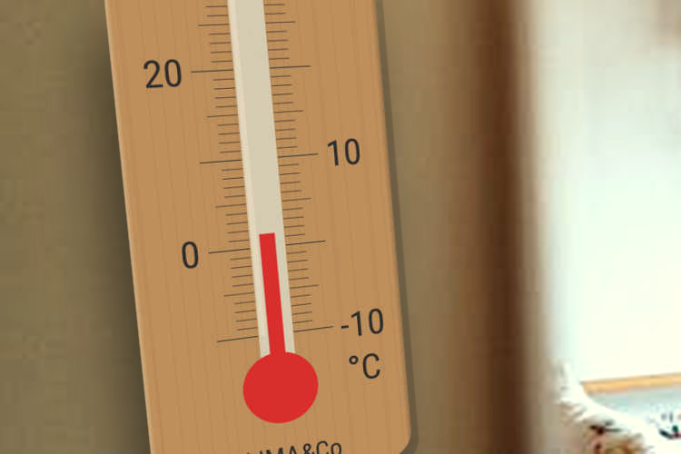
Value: 1.5 °C
